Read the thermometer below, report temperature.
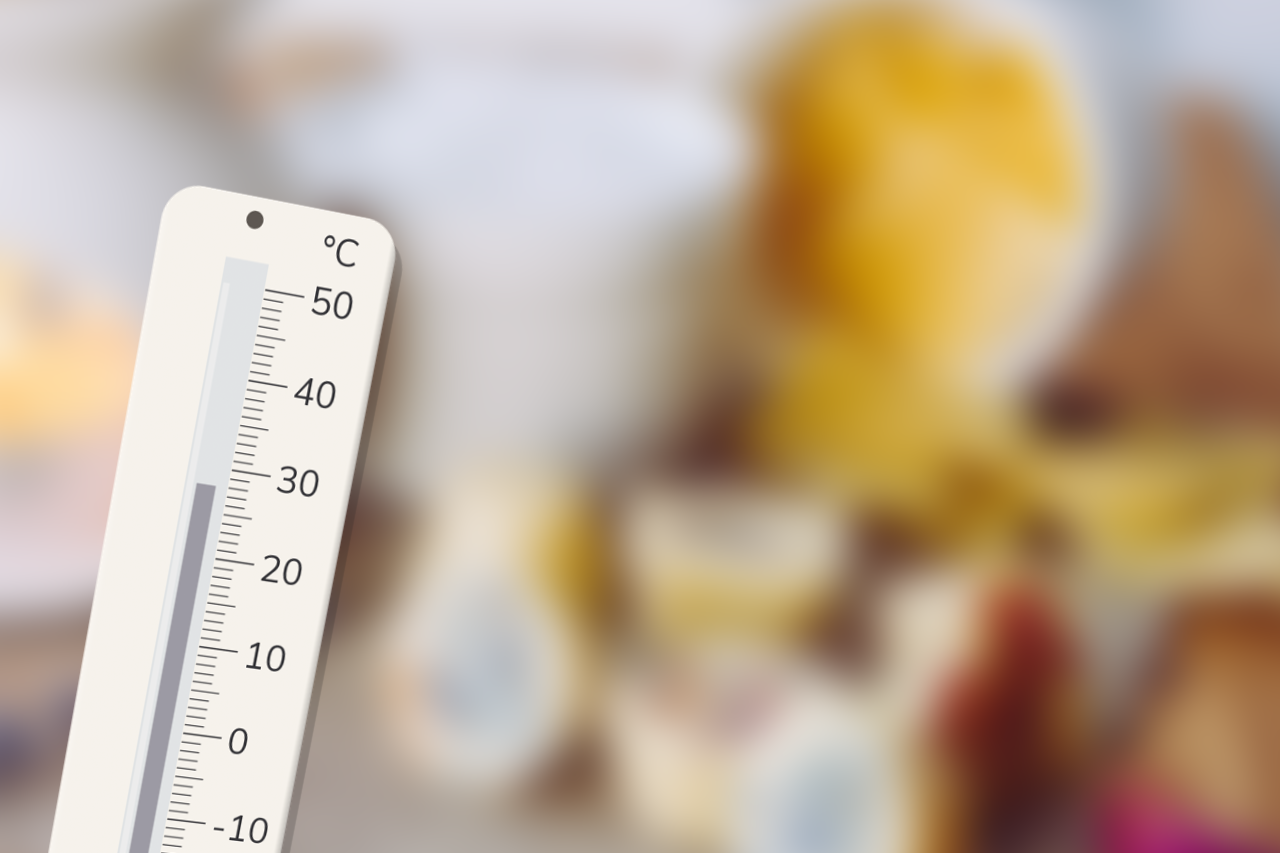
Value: 28 °C
